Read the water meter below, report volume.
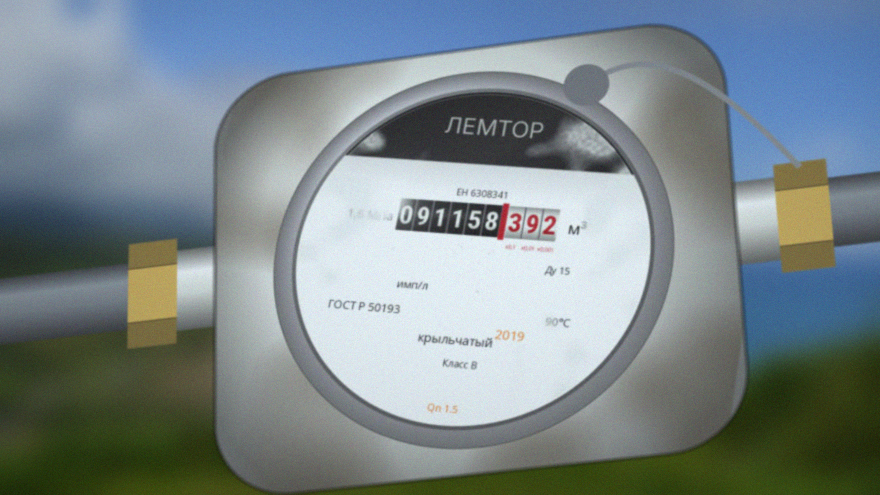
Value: 91158.392 m³
